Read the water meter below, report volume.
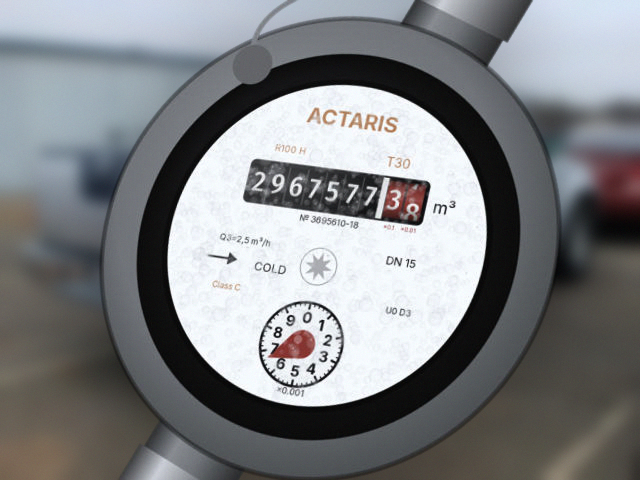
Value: 2967577.376 m³
